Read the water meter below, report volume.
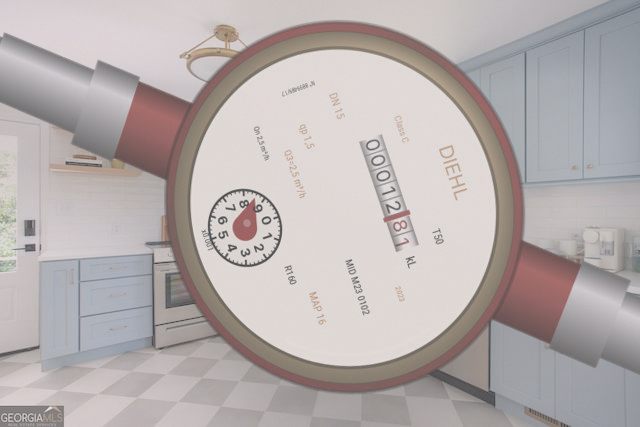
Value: 12.808 kL
